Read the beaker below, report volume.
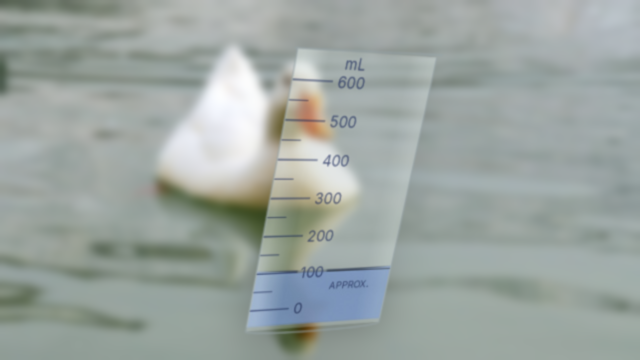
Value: 100 mL
